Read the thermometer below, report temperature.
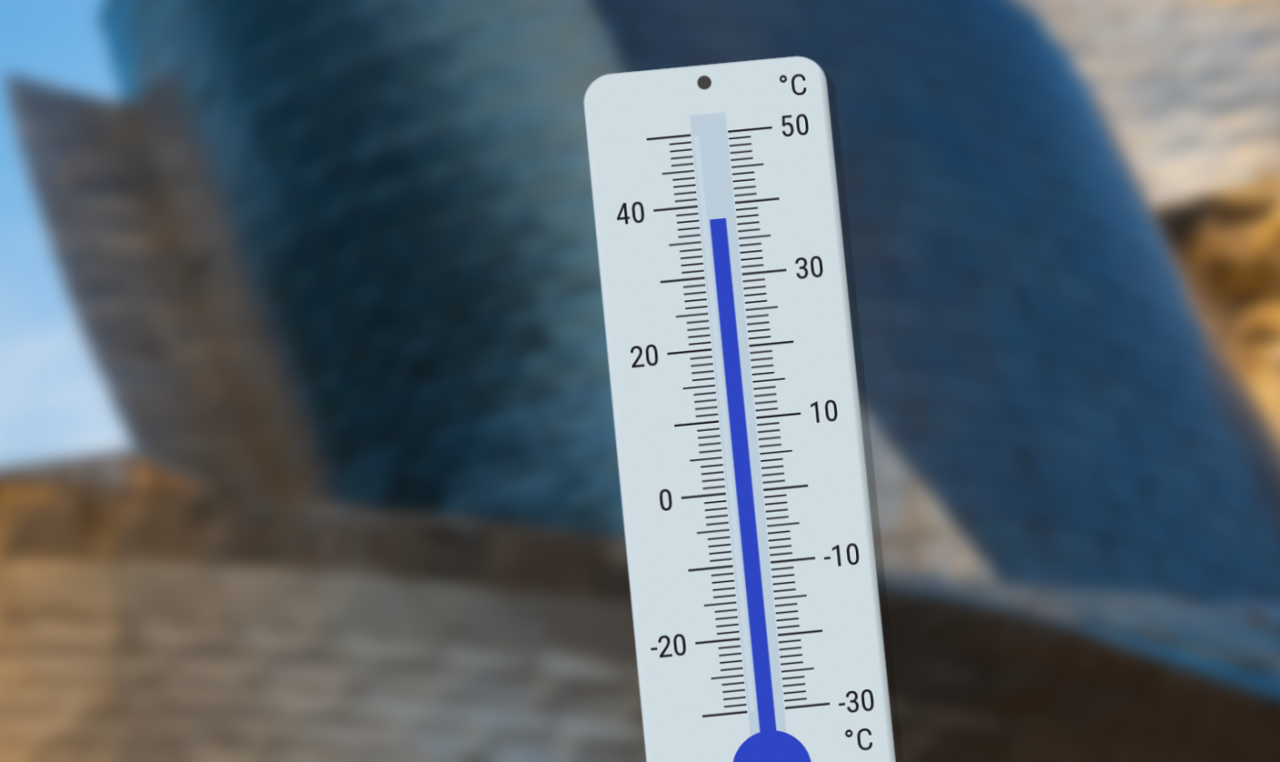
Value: 38 °C
